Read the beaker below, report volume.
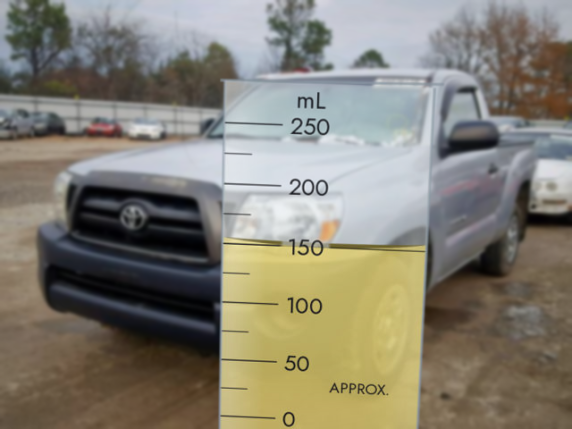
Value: 150 mL
